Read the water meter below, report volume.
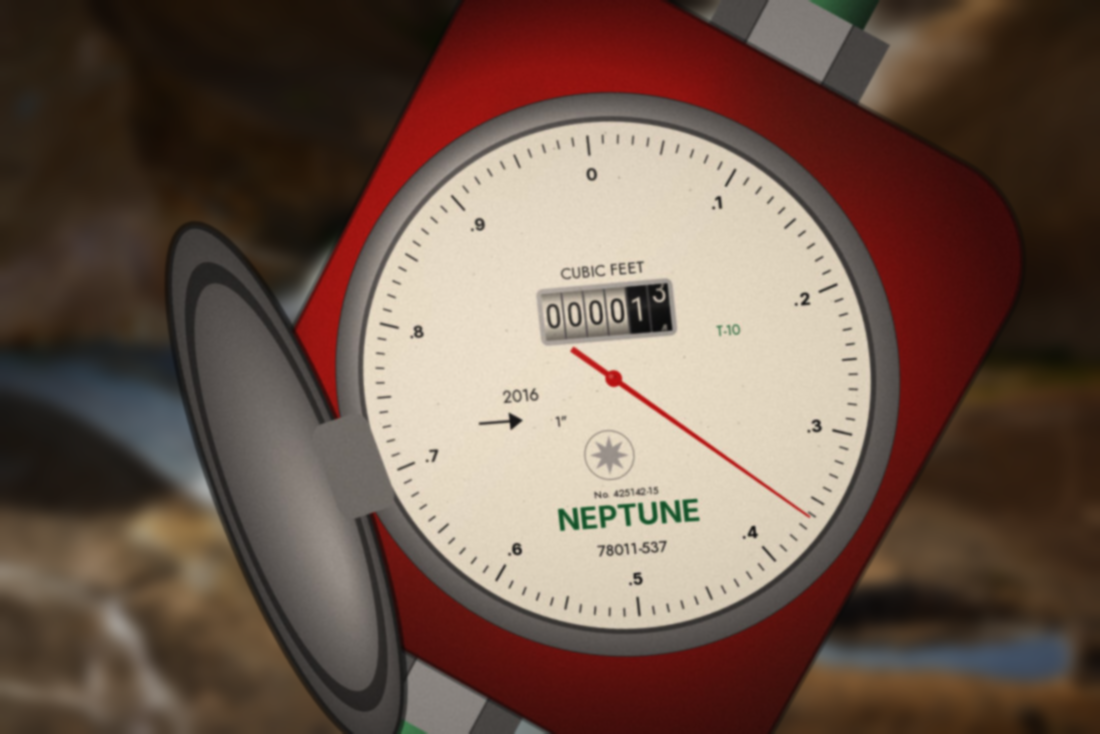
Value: 13.36 ft³
